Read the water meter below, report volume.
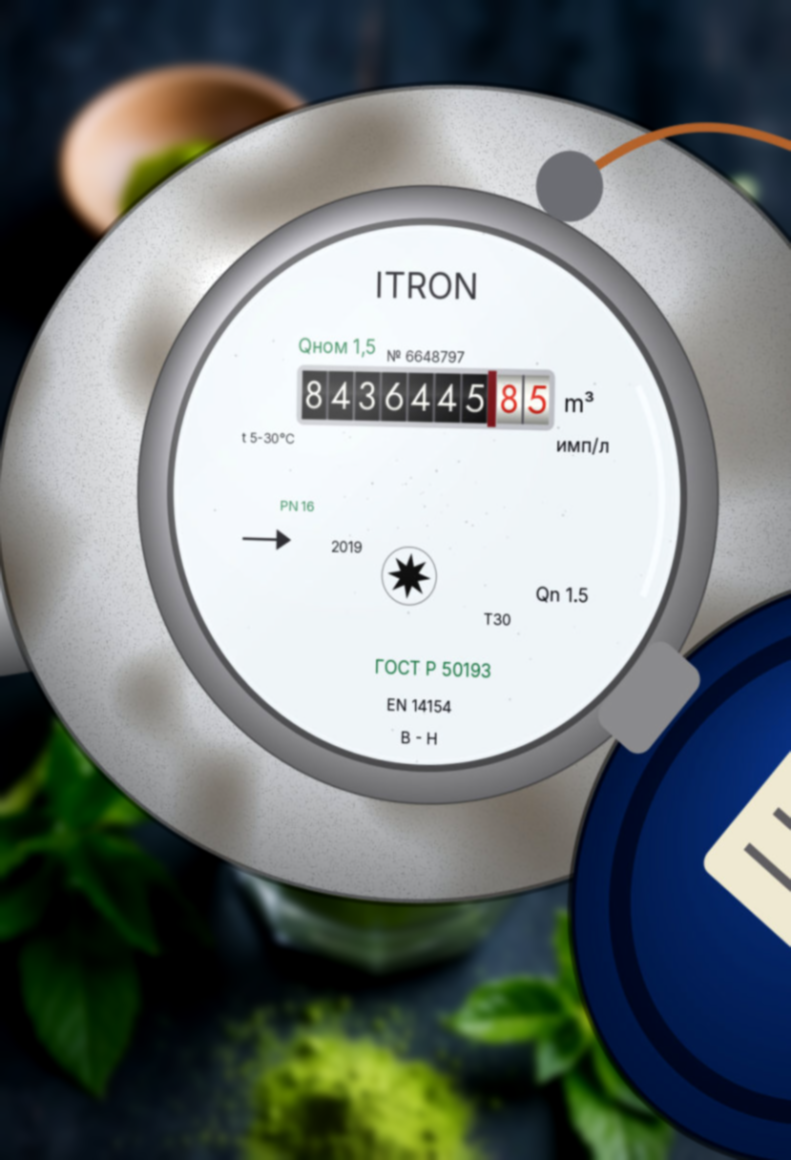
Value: 8436445.85 m³
